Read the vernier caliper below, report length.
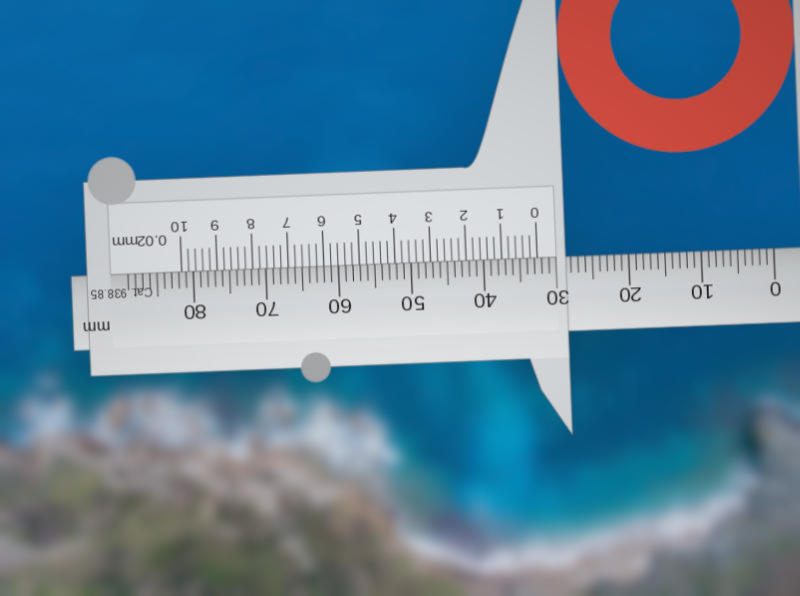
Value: 32.6 mm
